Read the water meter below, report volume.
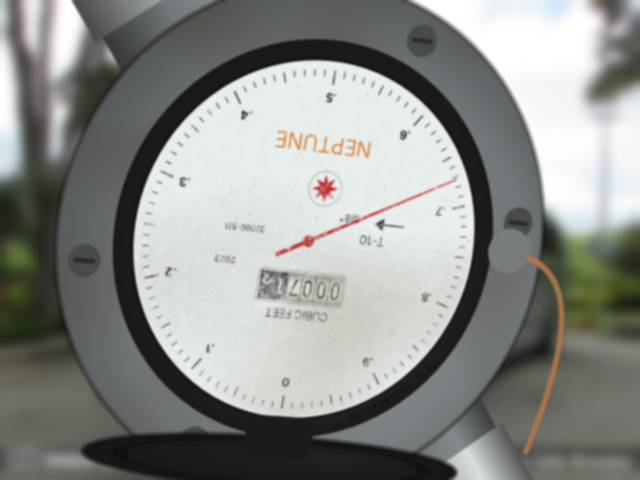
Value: 712.67 ft³
